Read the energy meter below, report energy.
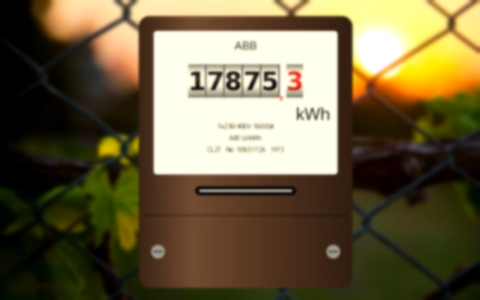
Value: 17875.3 kWh
